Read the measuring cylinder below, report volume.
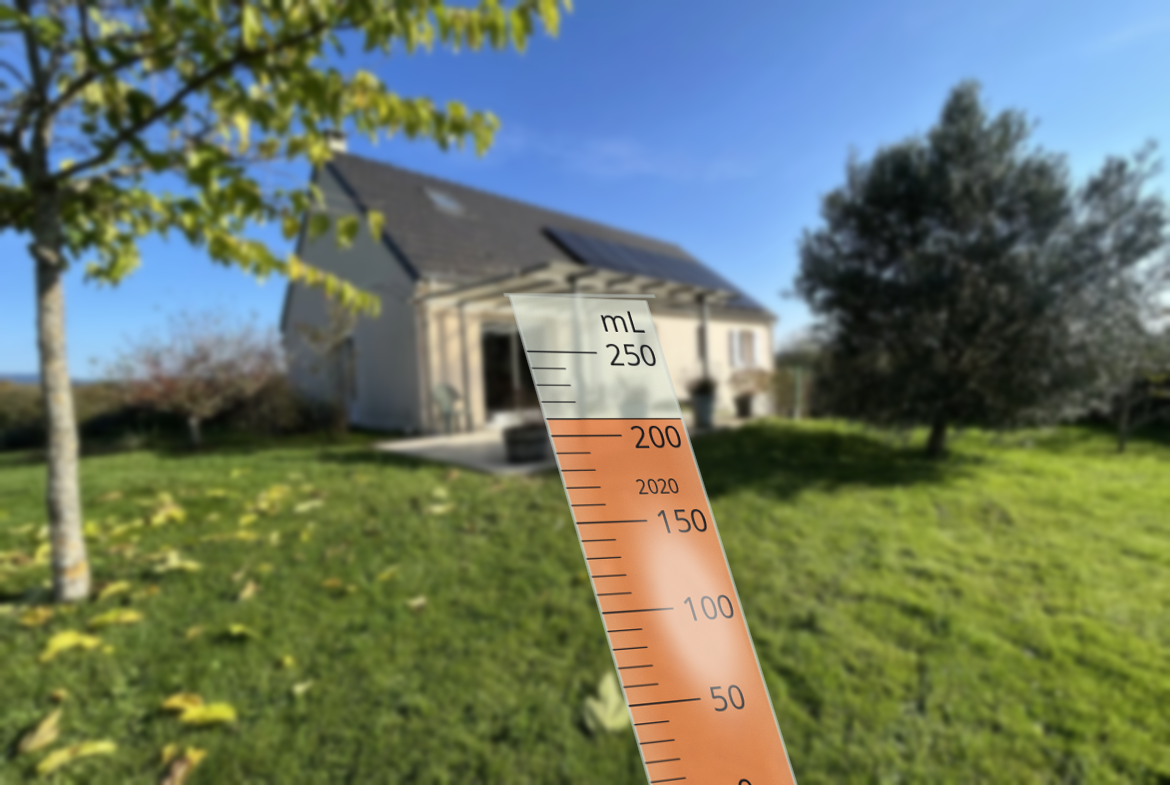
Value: 210 mL
